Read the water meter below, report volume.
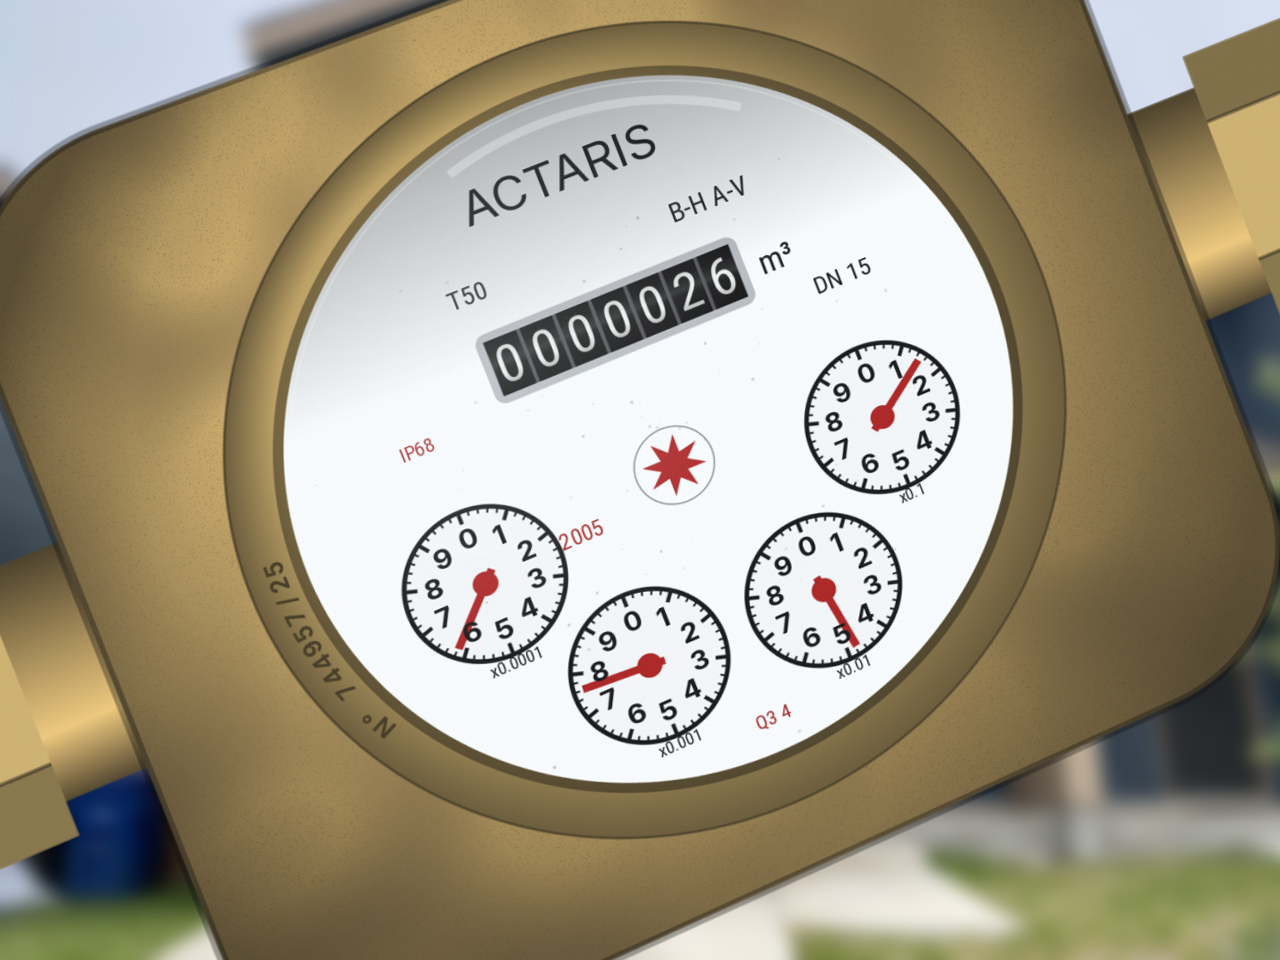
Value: 26.1476 m³
